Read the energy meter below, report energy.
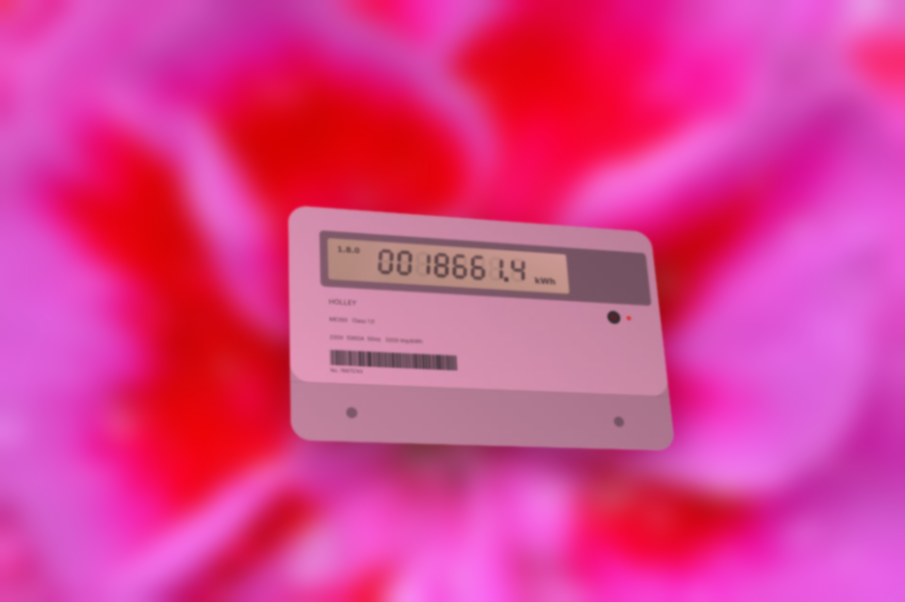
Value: 18661.4 kWh
